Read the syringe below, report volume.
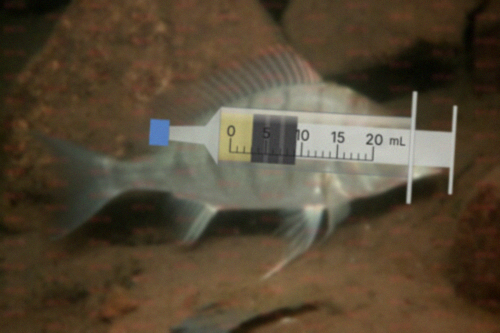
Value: 3 mL
